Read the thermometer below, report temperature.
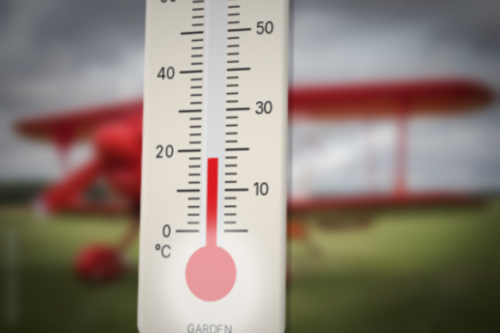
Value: 18 °C
